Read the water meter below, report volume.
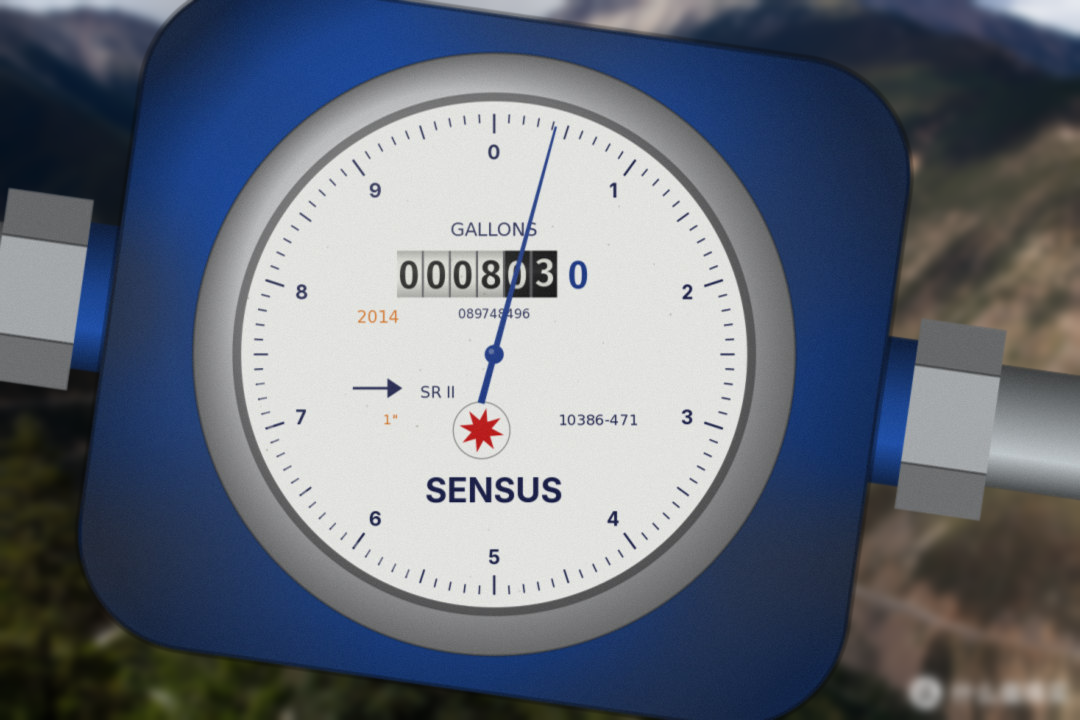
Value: 8030.4 gal
